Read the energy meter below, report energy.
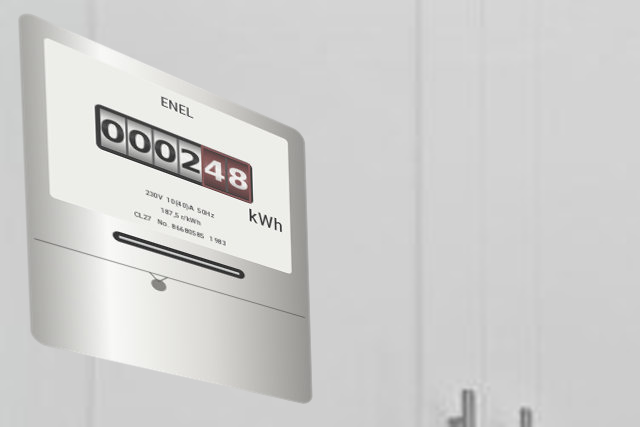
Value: 2.48 kWh
